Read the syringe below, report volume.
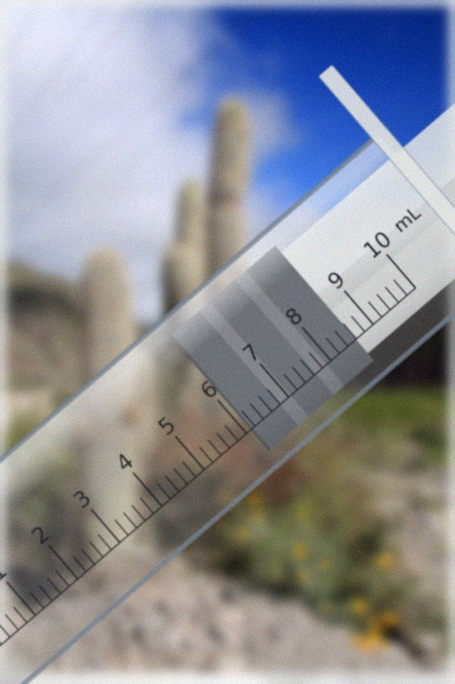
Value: 6.1 mL
